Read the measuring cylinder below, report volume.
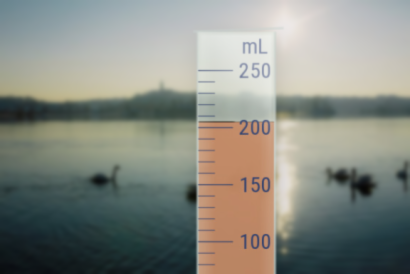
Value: 205 mL
